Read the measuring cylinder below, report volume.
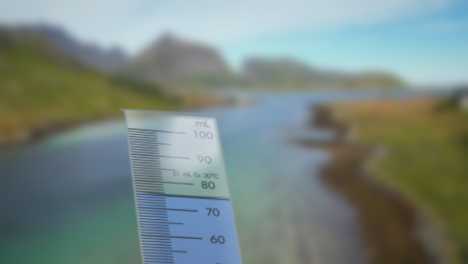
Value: 75 mL
